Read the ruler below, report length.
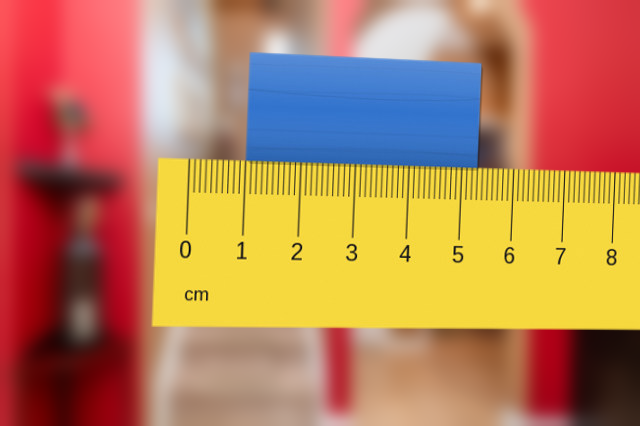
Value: 4.3 cm
